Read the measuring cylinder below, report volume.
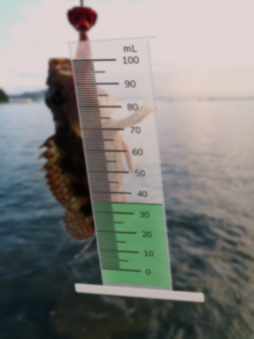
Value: 35 mL
